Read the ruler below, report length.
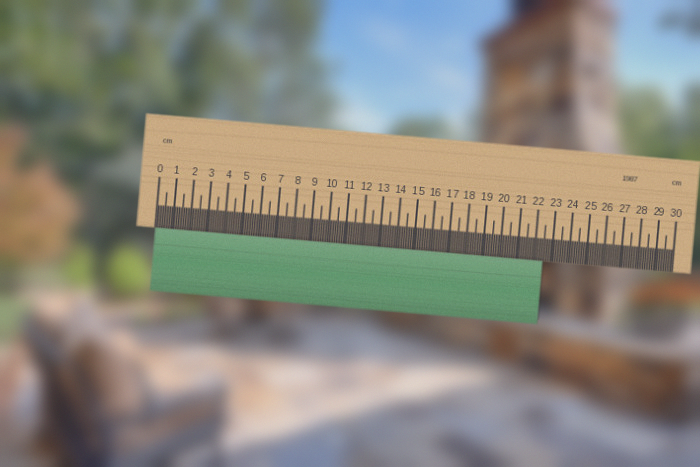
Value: 22.5 cm
